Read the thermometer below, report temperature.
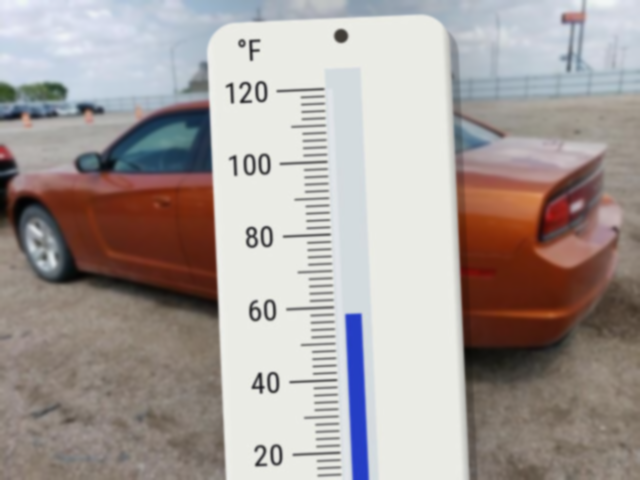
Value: 58 °F
